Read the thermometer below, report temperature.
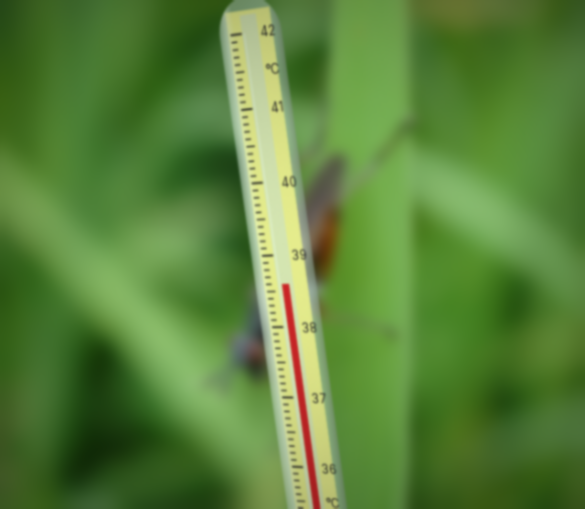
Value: 38.6 °C
